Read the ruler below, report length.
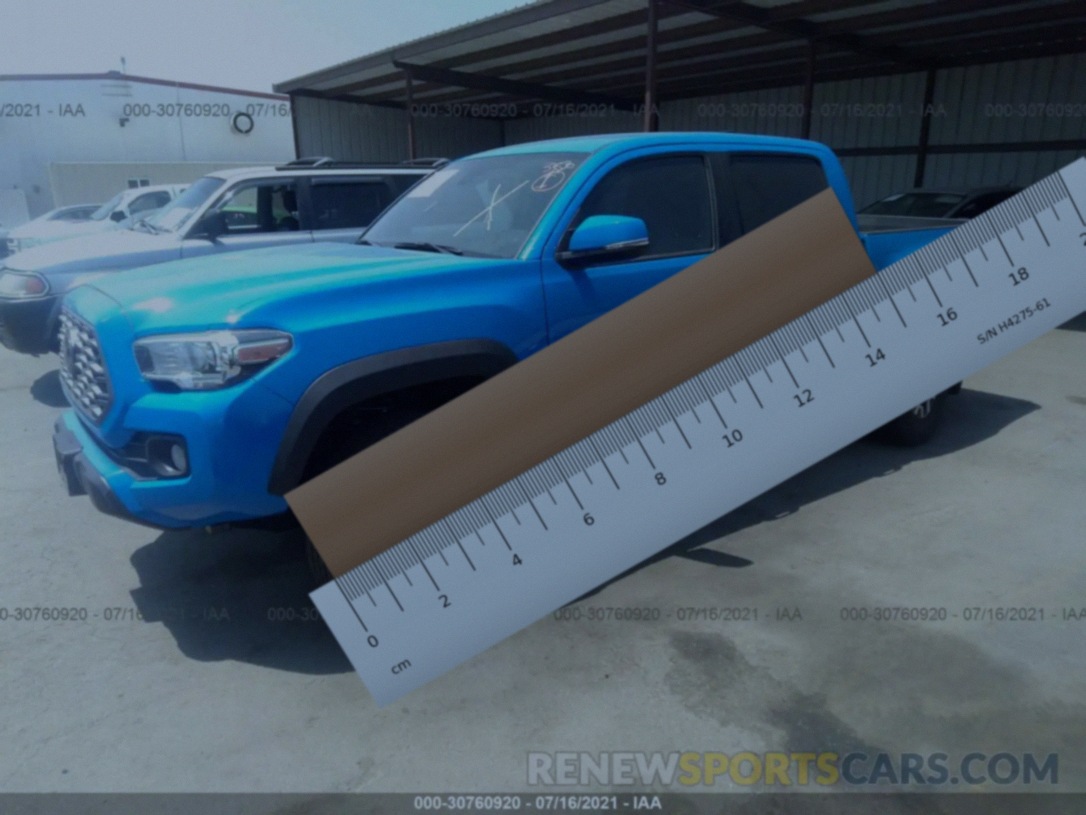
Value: 15 cm
